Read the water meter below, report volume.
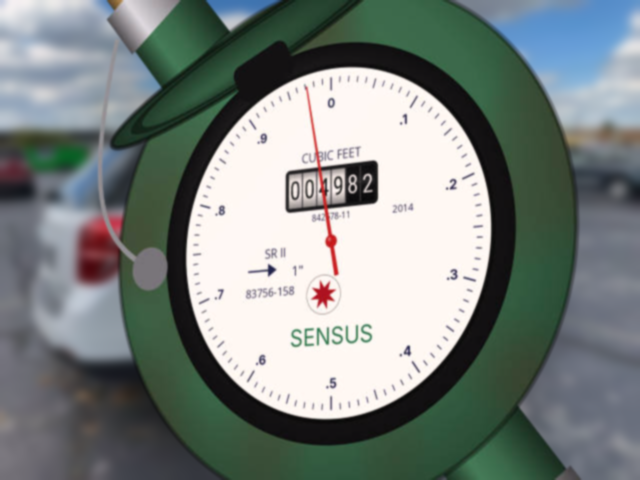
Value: 4981.97 ft³
